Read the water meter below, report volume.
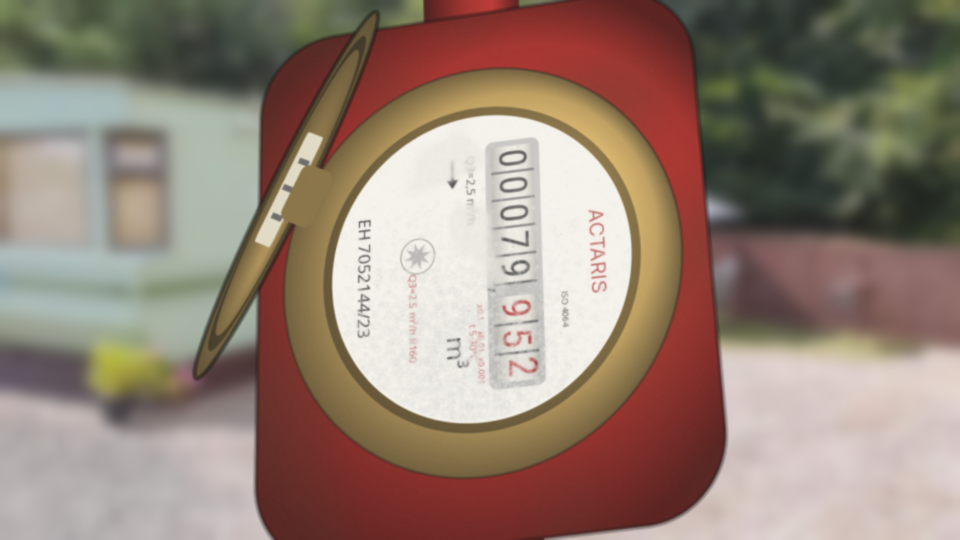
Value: 79.952 m³
